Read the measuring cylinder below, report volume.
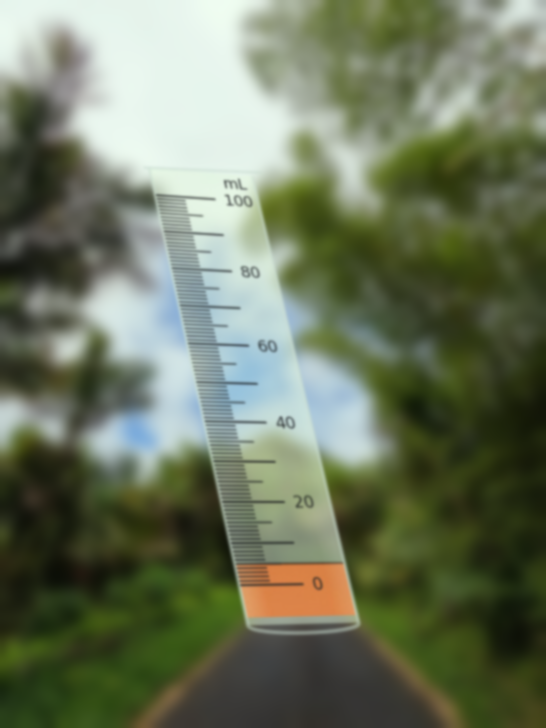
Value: 5 mL
